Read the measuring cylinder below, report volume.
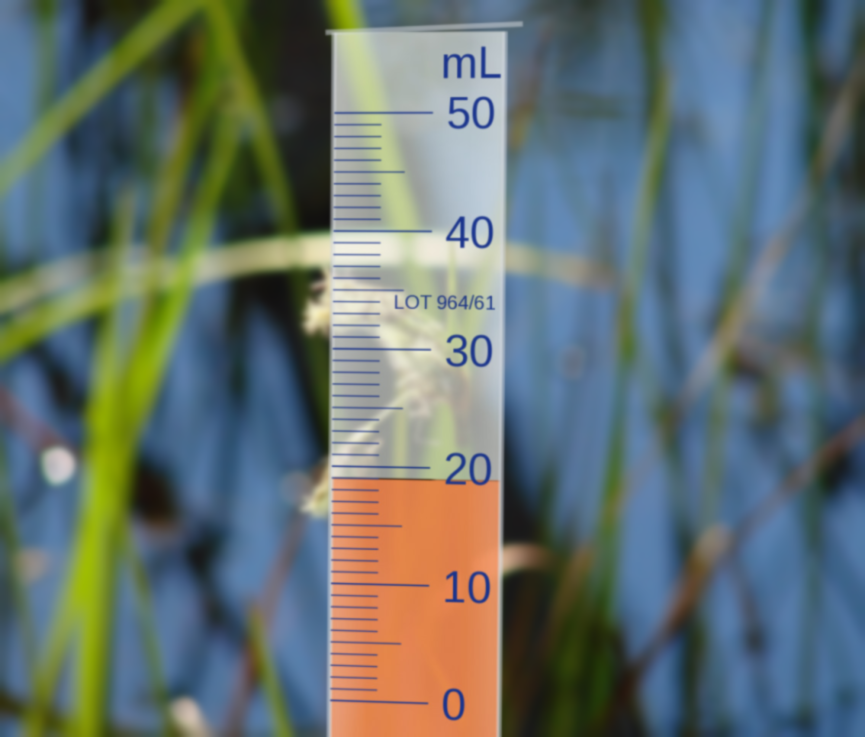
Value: 19 mL
